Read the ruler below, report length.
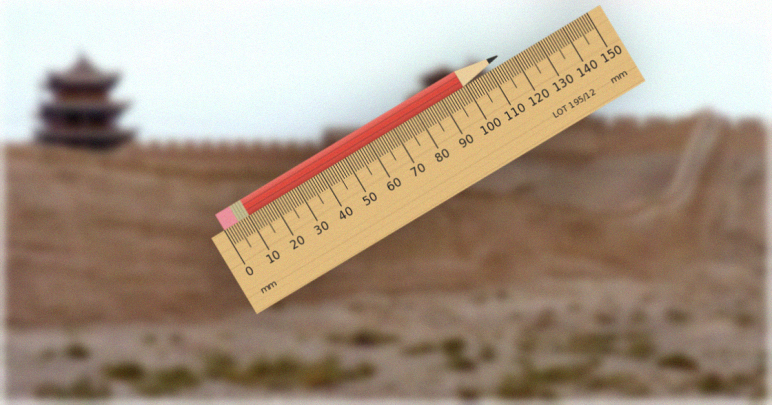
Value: 115 mm
